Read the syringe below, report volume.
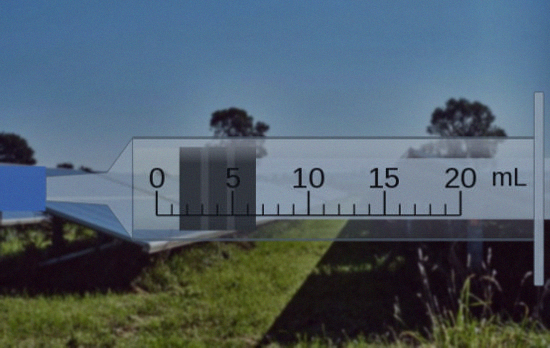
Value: 1.5 mL
